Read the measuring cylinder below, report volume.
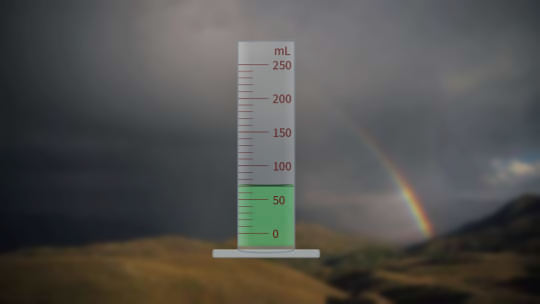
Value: 70 mL
